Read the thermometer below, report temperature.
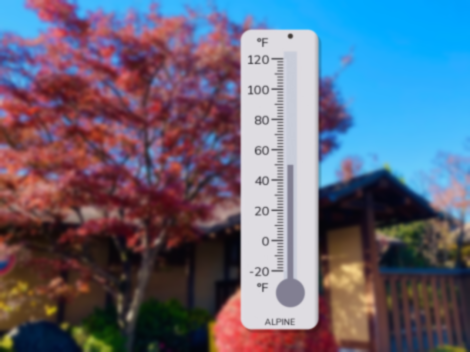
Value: 50 °F
